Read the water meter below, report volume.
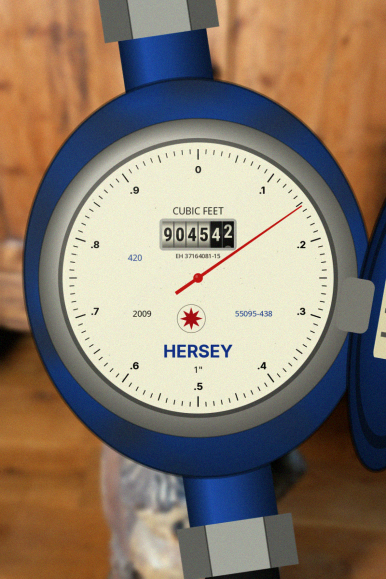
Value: 904542.15 ft³
